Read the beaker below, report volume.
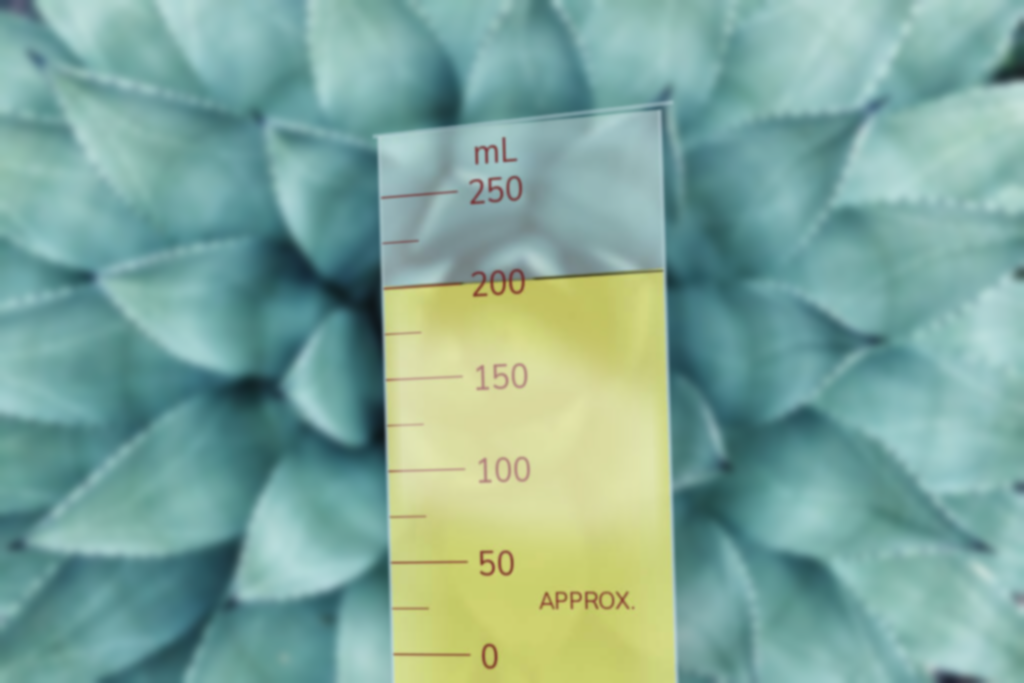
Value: 200 mL
